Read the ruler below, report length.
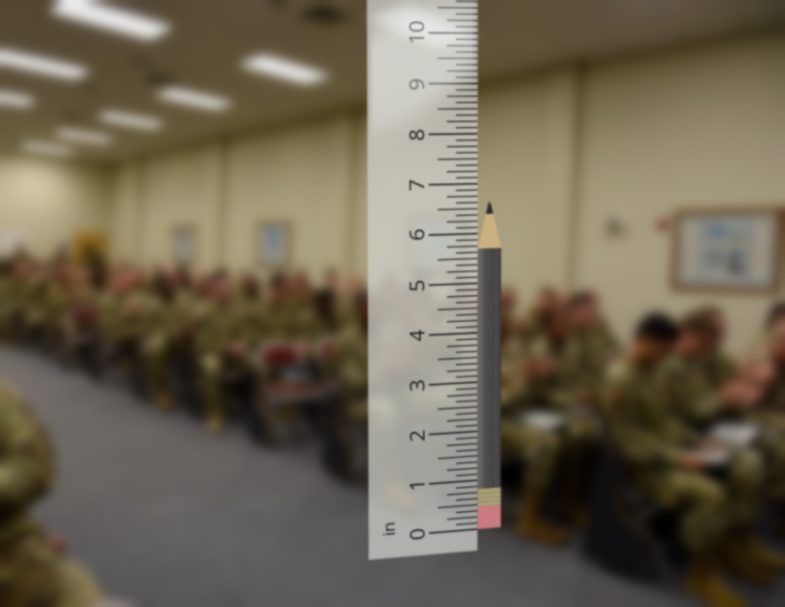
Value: 6.625 in
